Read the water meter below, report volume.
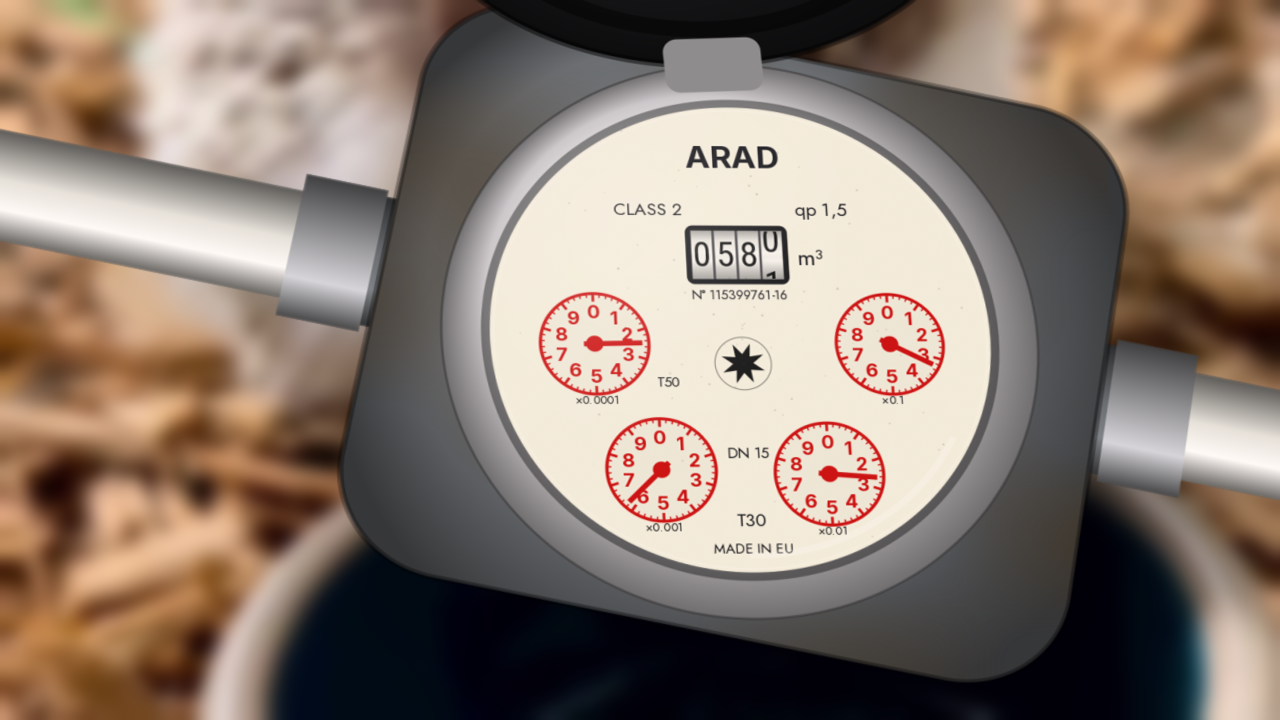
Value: 580.3262 m³
